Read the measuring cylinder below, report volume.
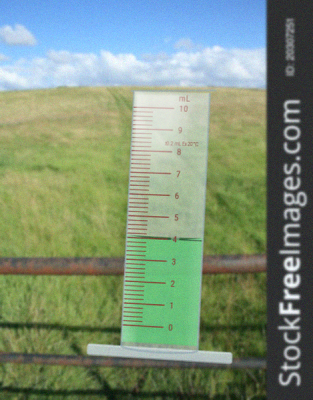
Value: 4 mL
